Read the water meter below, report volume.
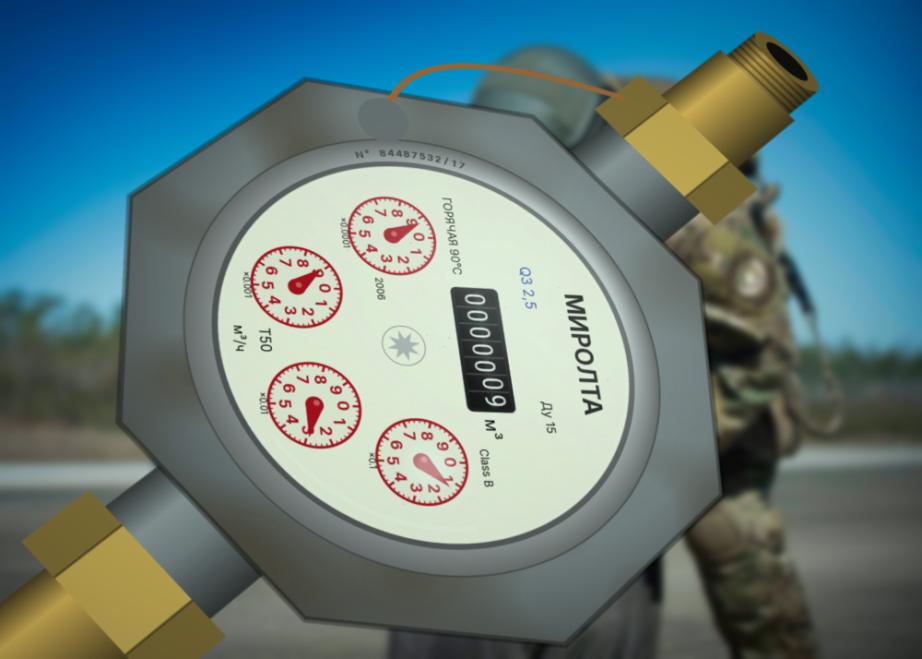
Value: 9.1289 m³
